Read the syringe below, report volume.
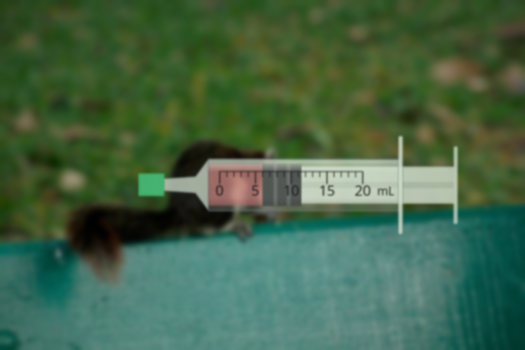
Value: 6 mL
